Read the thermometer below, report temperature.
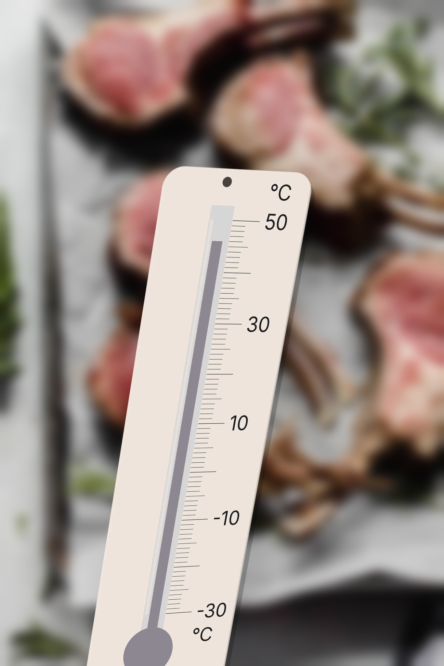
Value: 46 °C
